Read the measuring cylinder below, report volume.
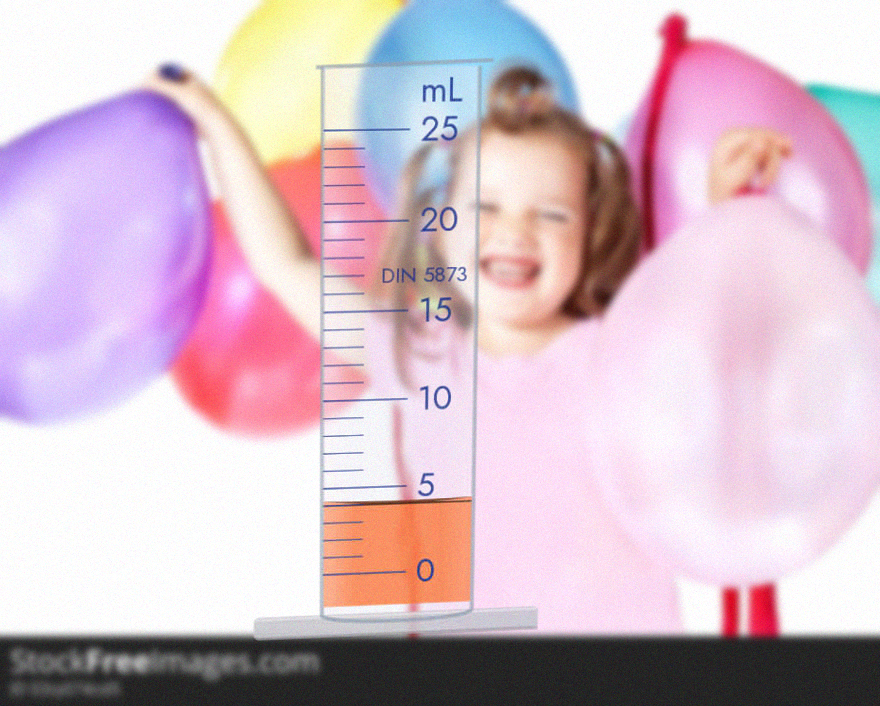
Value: 4 mL
